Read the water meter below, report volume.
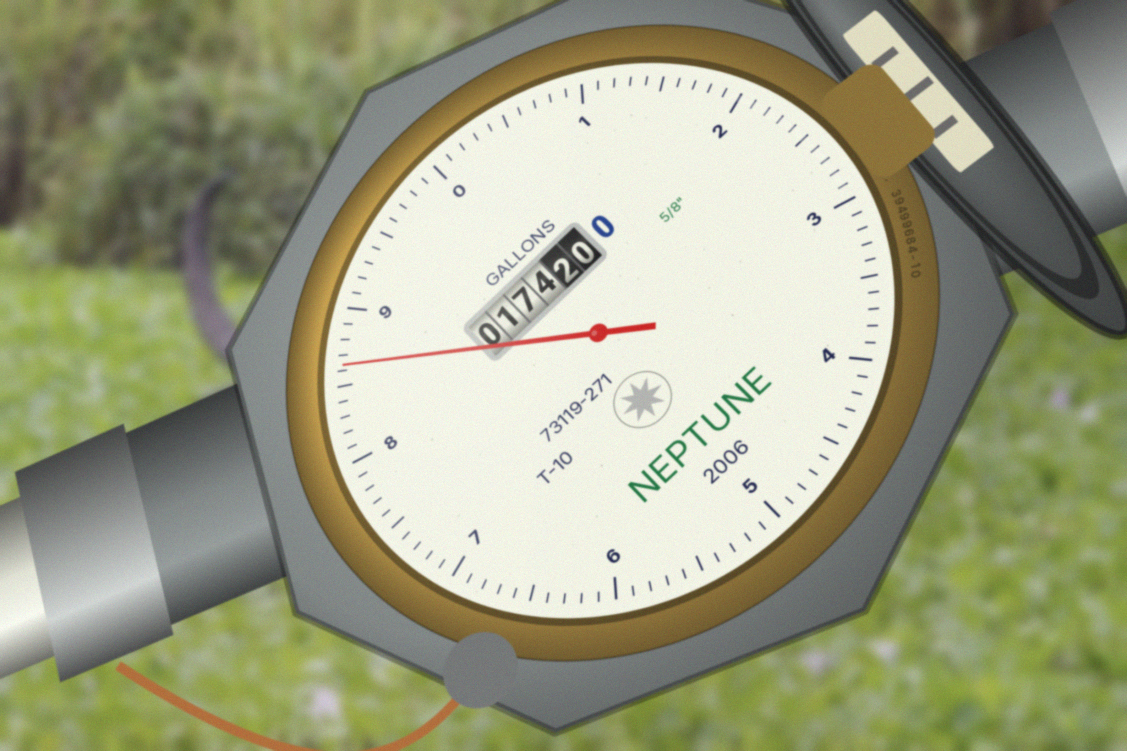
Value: 174198.6 gal
